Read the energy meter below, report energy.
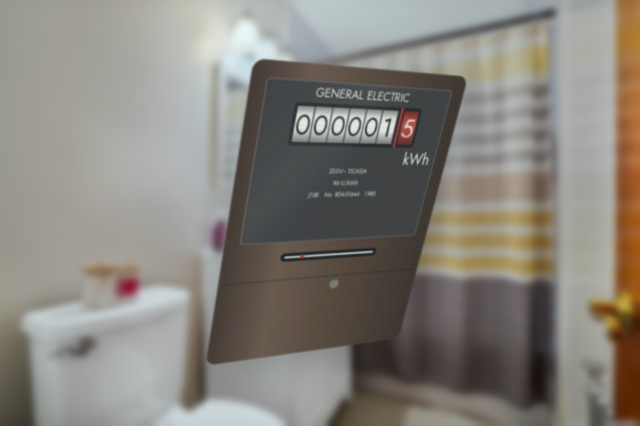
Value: 1.5 kWh
